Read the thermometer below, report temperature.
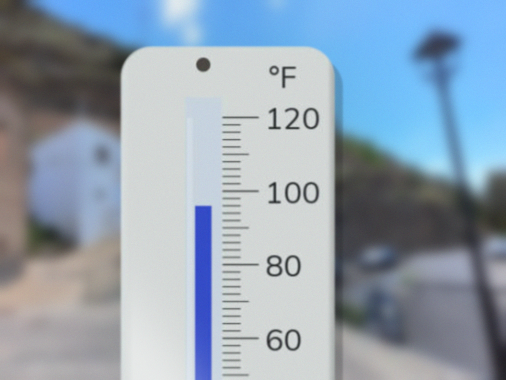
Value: 96 °F
